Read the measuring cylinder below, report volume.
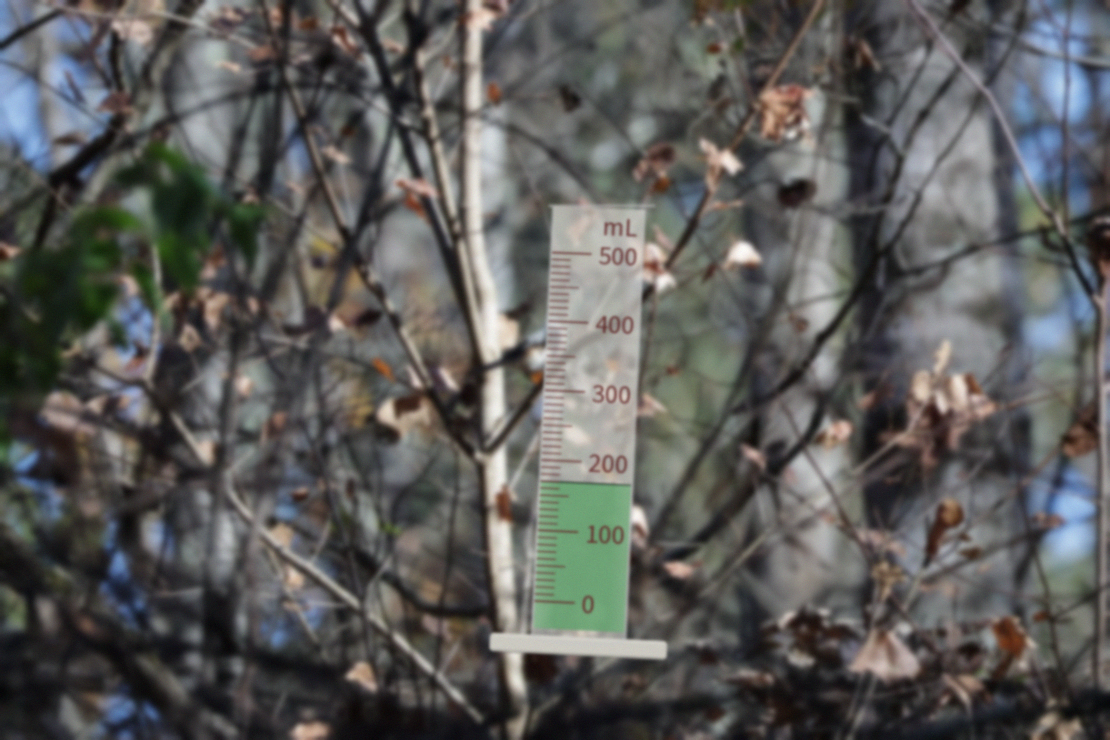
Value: 170 mL
